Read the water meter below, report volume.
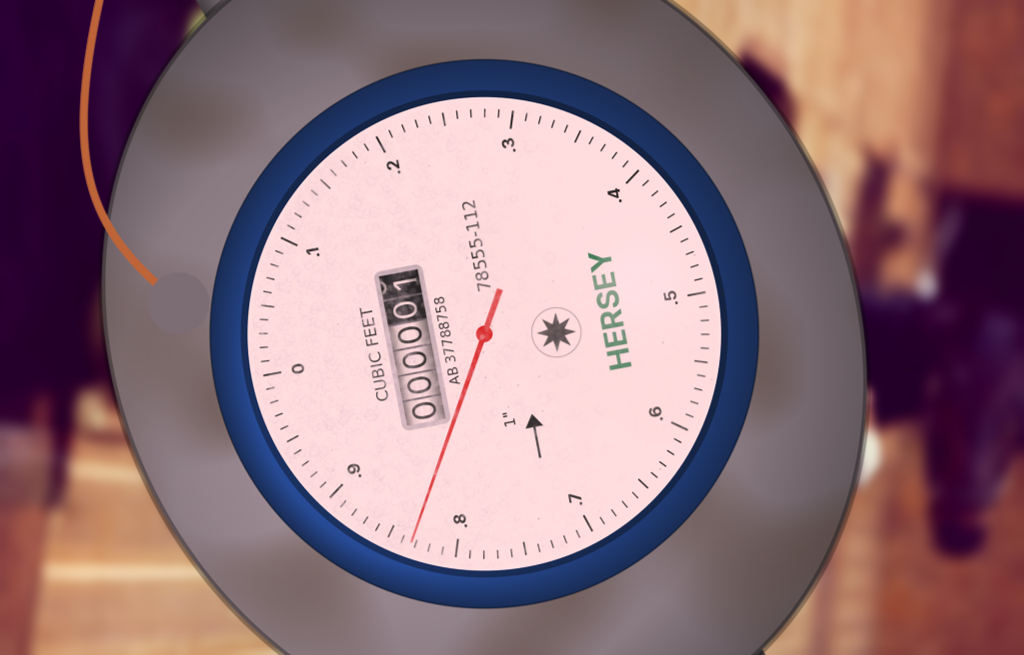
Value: 0.83 ft³
